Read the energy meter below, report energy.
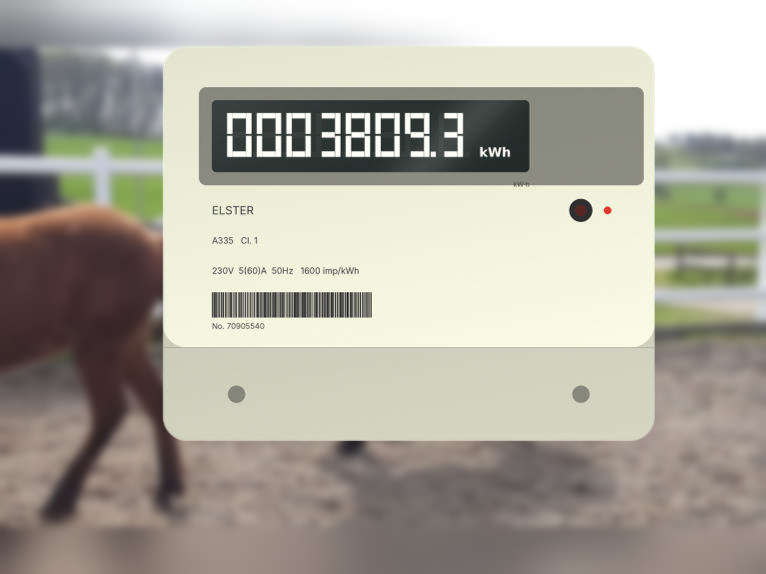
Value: 3809.3 kWh
